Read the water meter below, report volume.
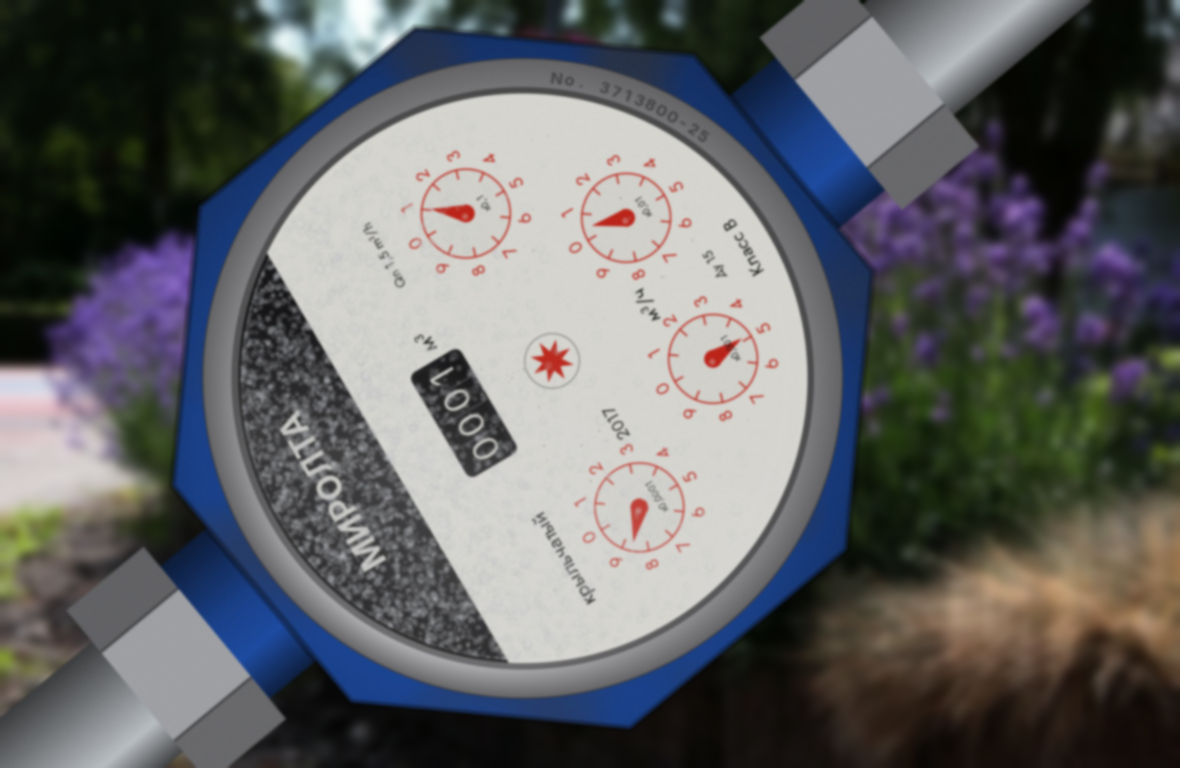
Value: 1.1048 m³
